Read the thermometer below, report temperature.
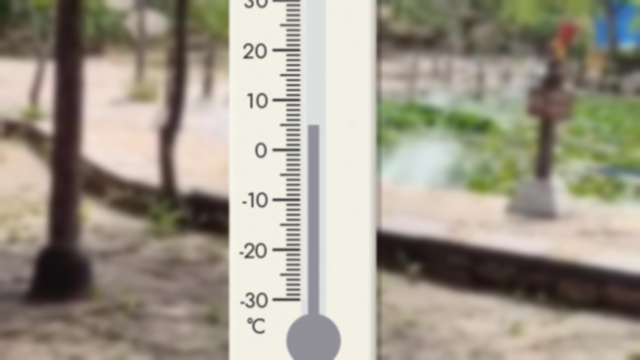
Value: 5 °C
